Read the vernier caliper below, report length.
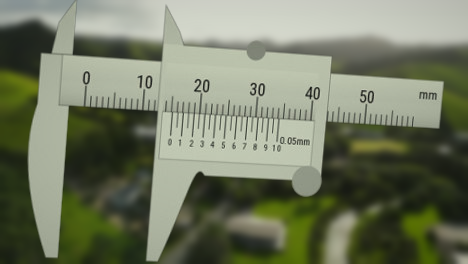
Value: 15.2 mm
